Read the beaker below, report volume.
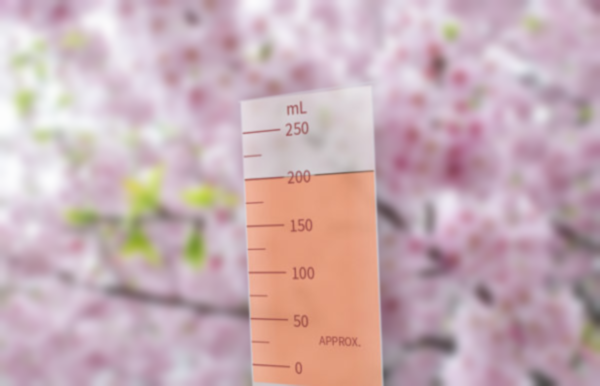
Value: 200 mL
